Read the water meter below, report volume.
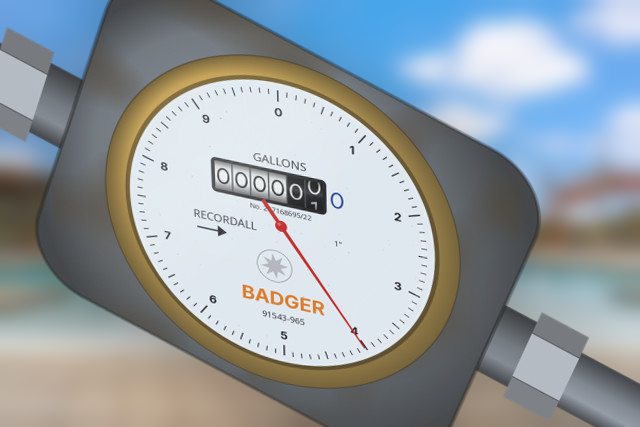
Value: 4.0 gal
